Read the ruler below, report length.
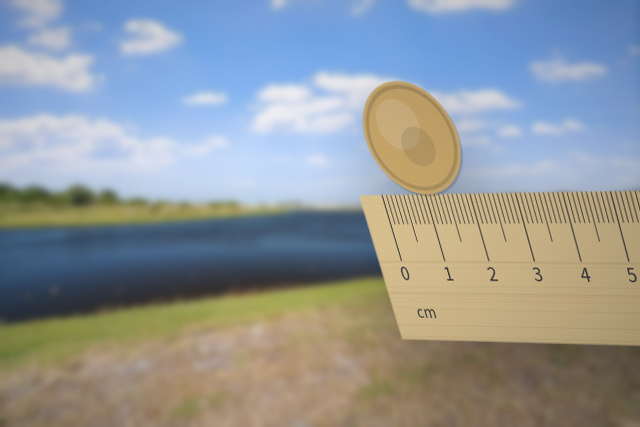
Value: 2.1 cm
